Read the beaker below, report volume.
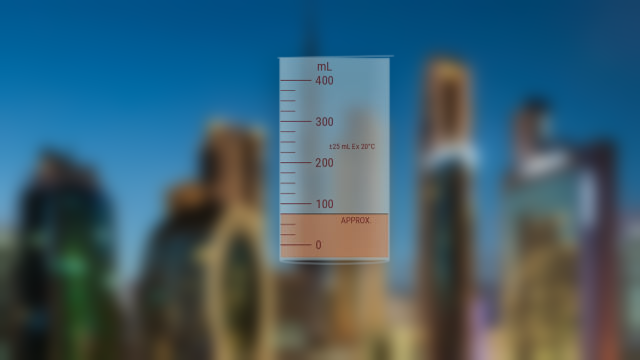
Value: 75 mL
